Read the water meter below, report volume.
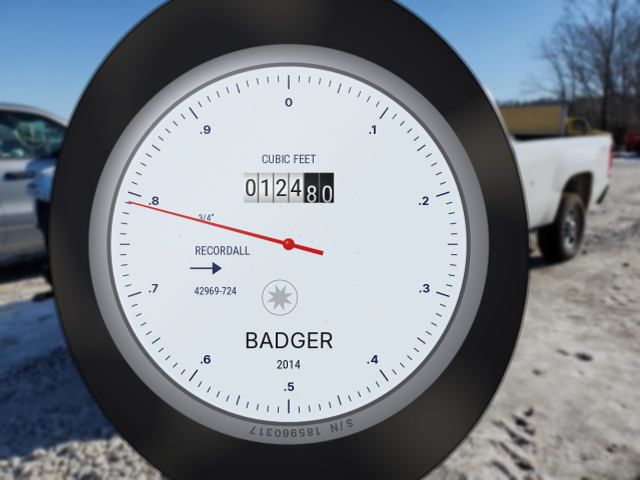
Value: 12479.79 ft³
